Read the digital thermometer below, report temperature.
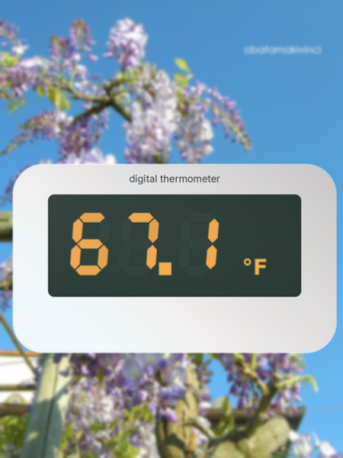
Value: 67.1 °F
